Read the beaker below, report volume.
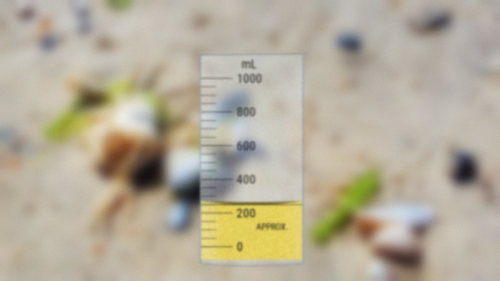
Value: 250 mL
